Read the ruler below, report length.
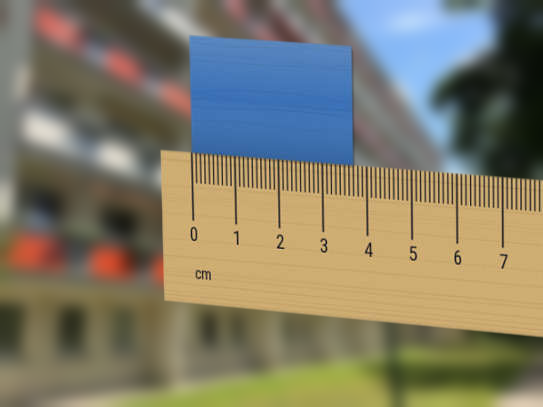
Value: 3.7 cm
